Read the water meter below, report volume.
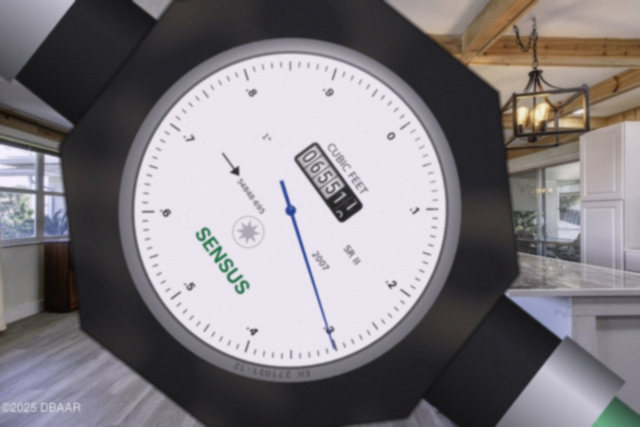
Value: 65511.30 ft³
